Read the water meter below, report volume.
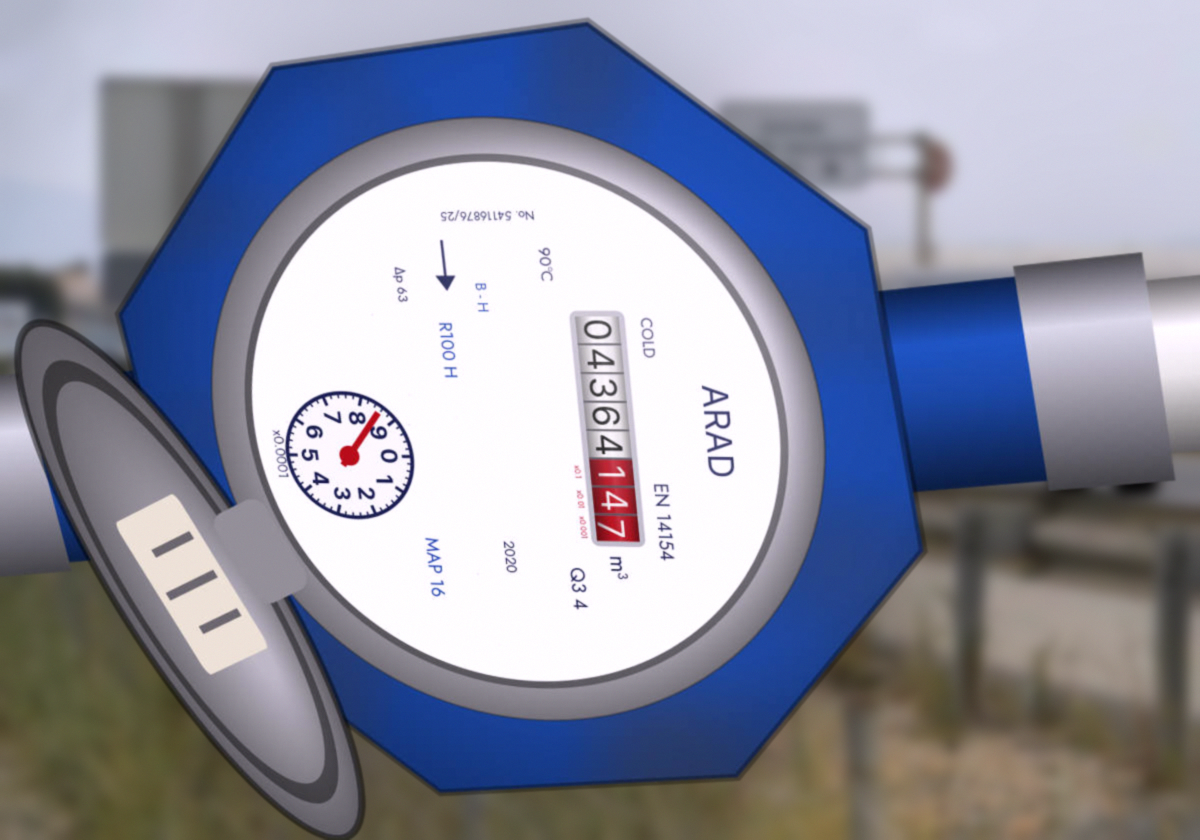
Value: 4364.1468 m³
